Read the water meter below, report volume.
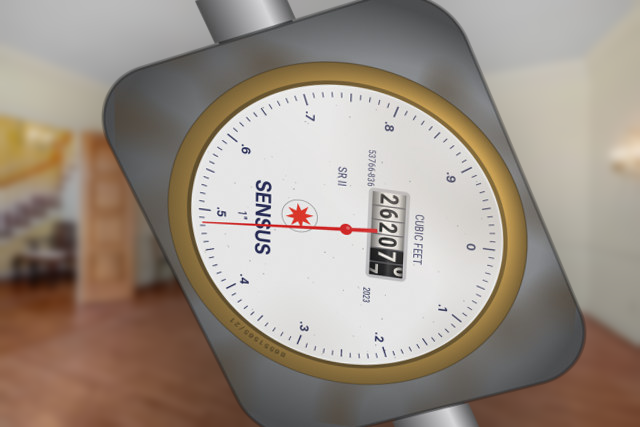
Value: 262076.48 ft³
